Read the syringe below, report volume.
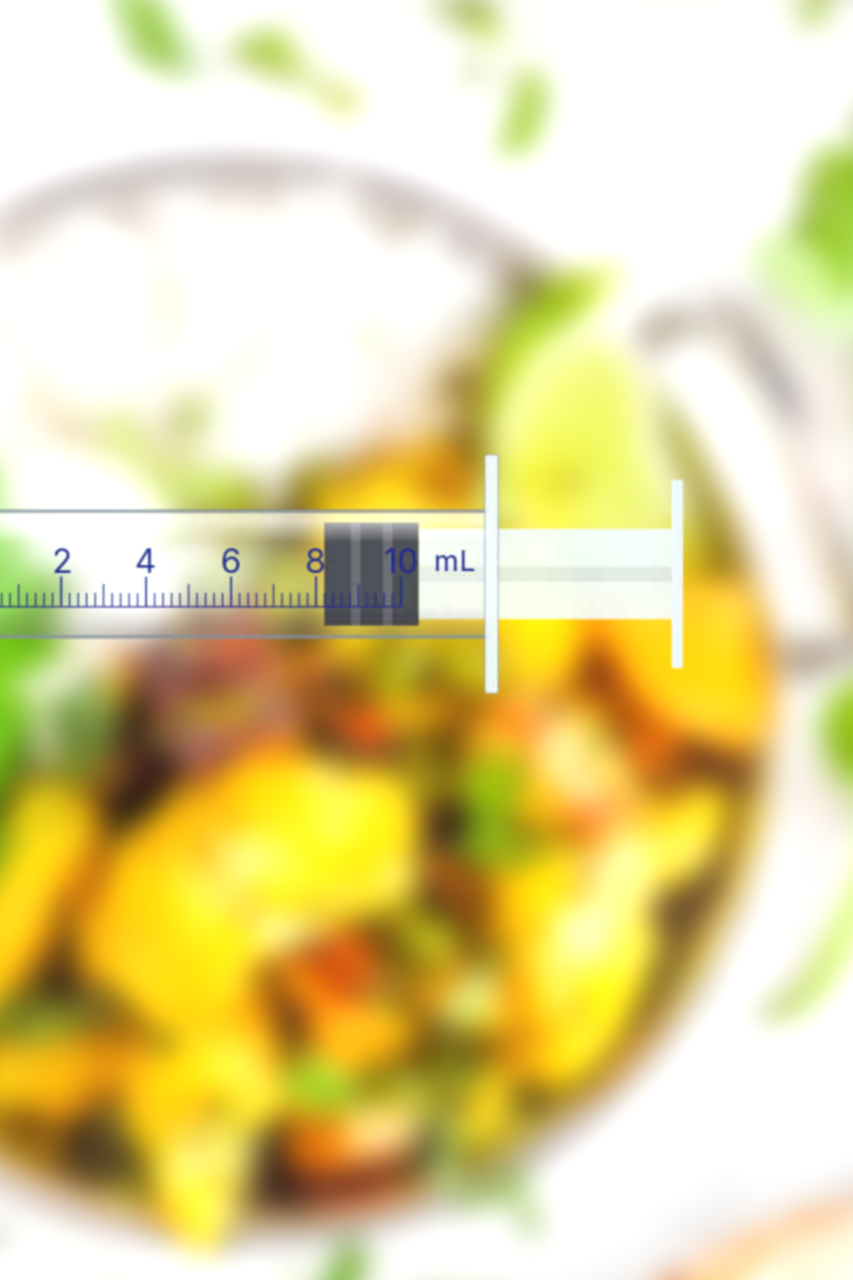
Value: 8.2 mL
